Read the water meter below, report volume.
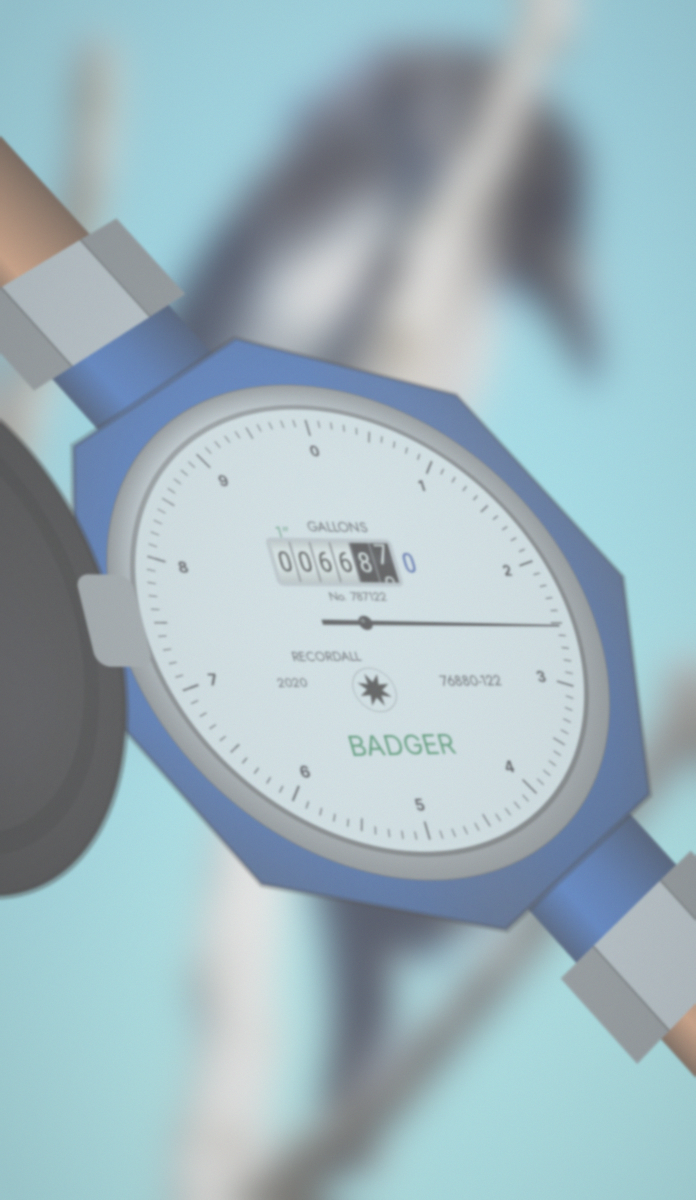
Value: 66872.5 gal
